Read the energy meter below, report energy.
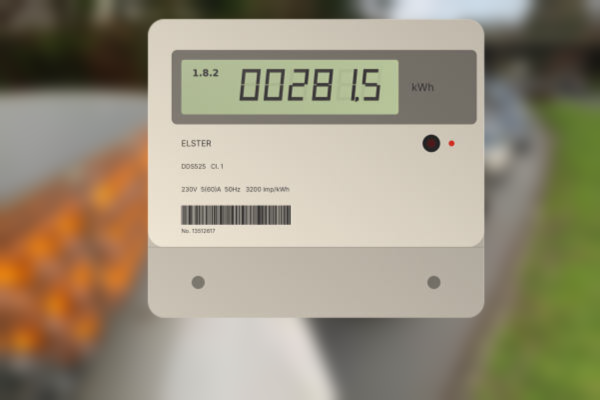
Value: 281.5 kWh
